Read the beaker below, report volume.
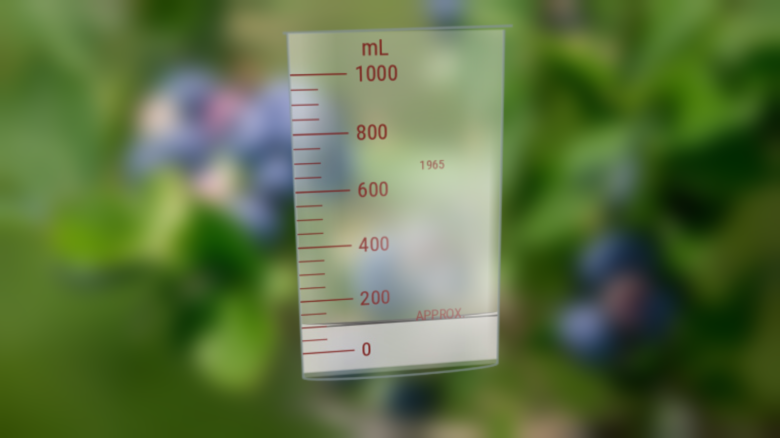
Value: 100 mL
